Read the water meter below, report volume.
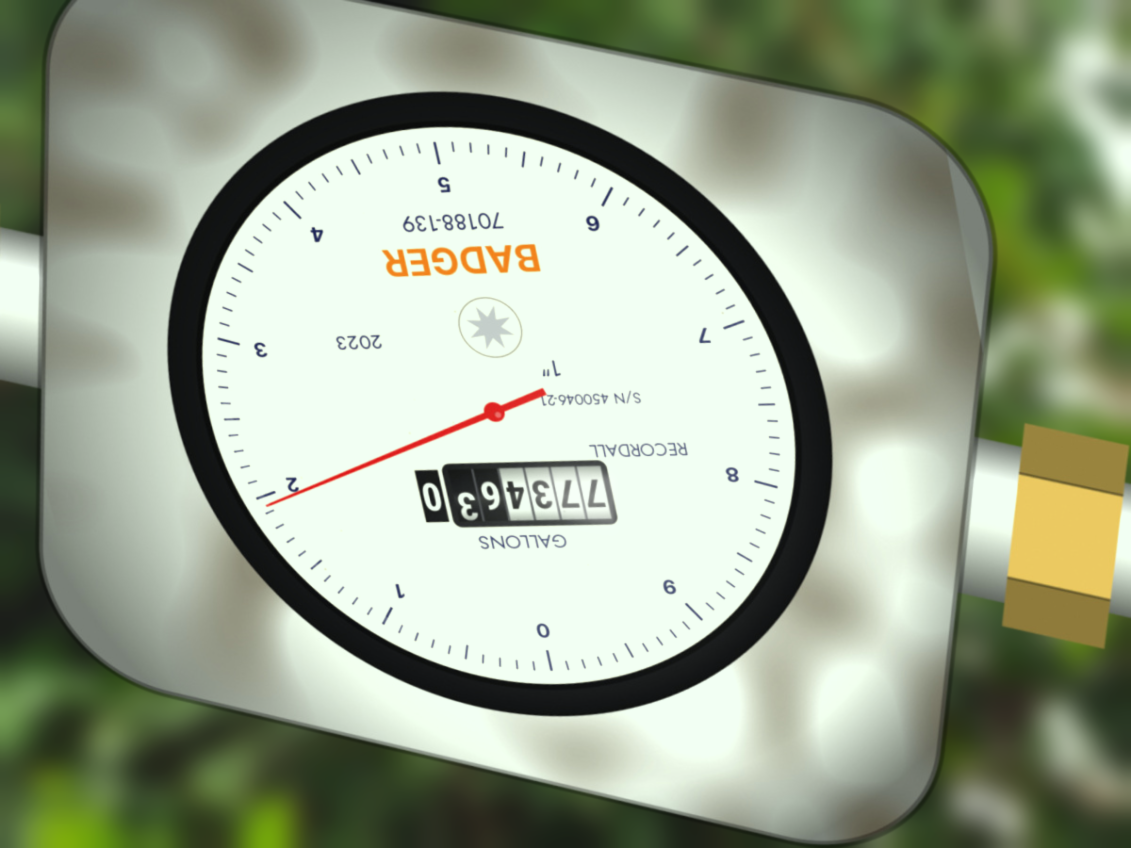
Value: 7734631.9 gal
